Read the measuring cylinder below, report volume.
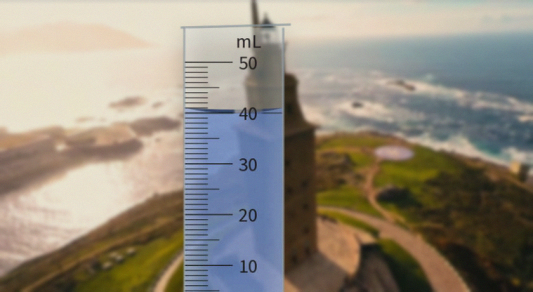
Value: 40 mL
